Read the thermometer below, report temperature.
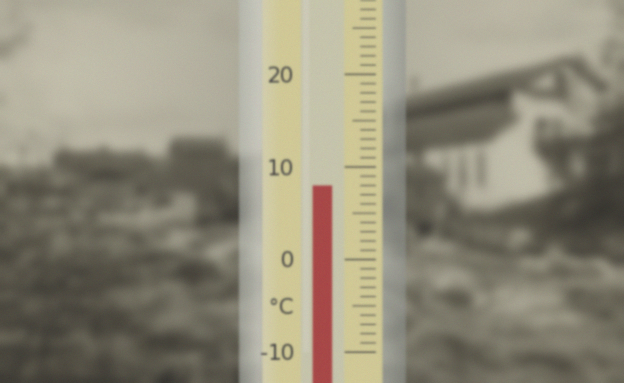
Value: 8 °C
